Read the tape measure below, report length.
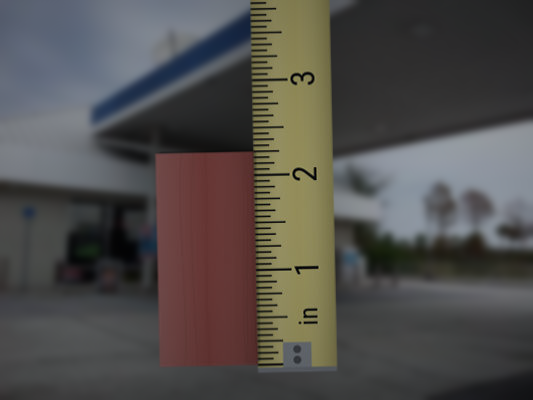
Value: 2.25 in
